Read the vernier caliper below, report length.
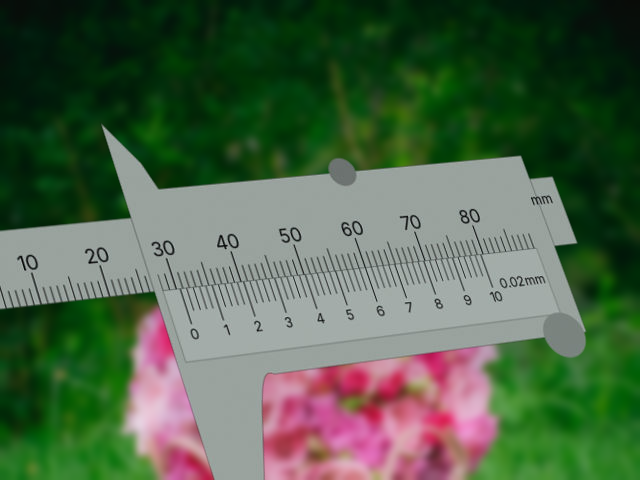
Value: 30.6 mm
